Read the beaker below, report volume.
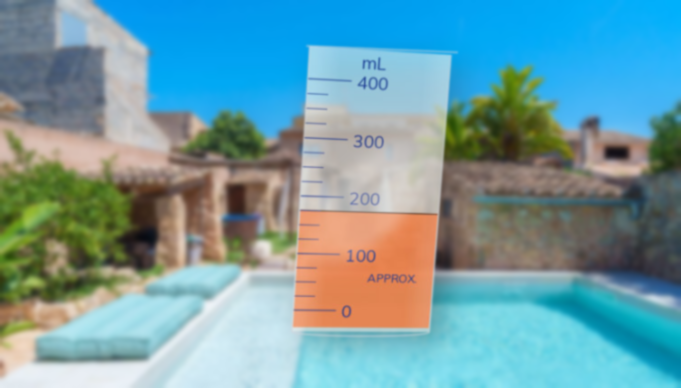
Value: 175 mL
